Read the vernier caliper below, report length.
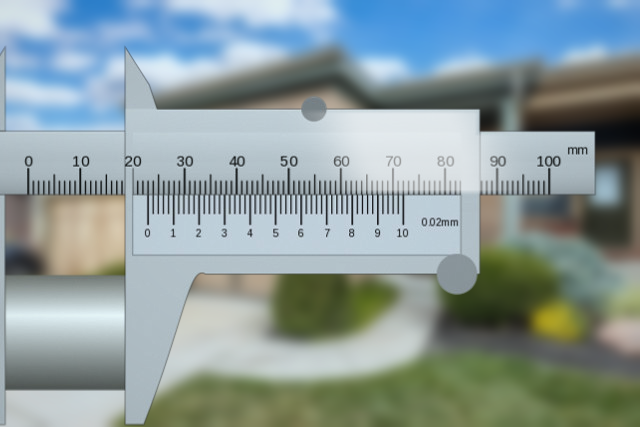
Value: 23.0 mm
